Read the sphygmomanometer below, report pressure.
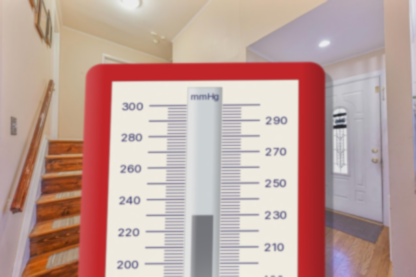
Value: 230 mmHg
